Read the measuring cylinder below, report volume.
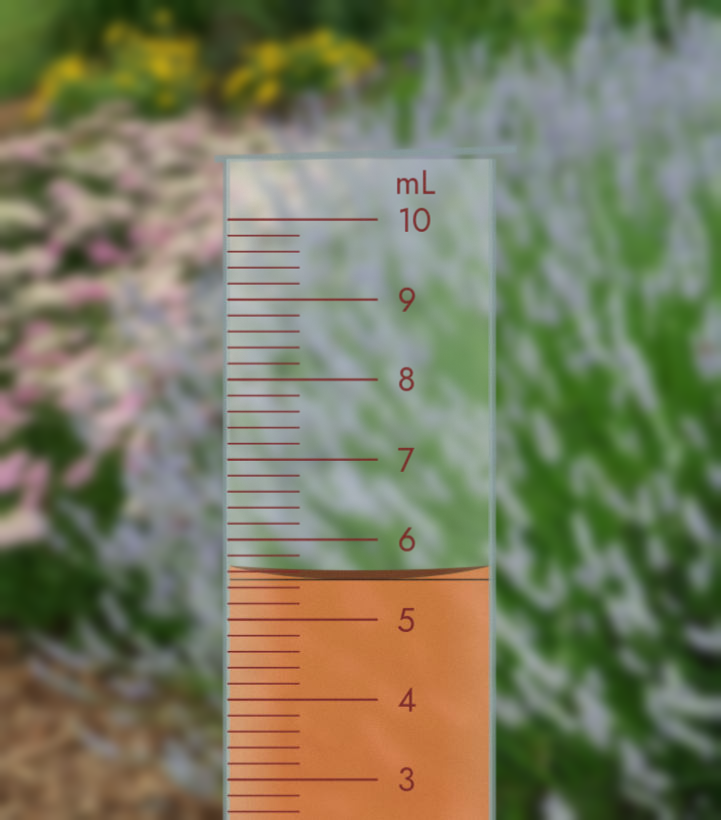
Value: 5.5 mL
